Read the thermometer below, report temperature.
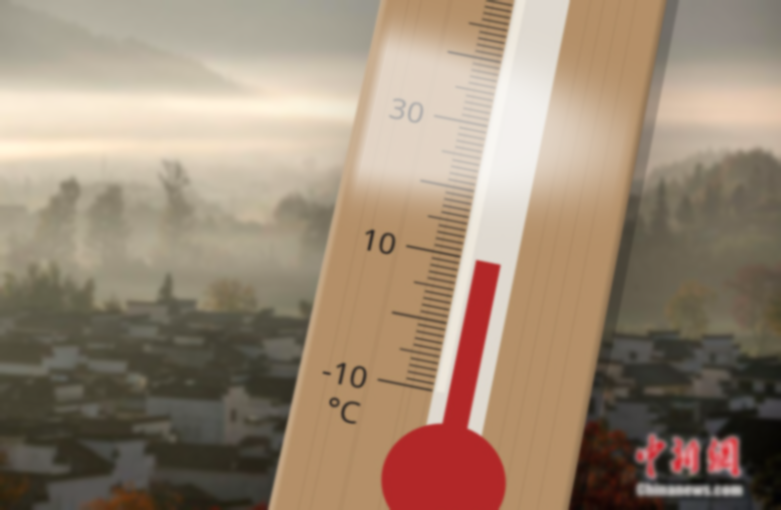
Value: 10 °C
